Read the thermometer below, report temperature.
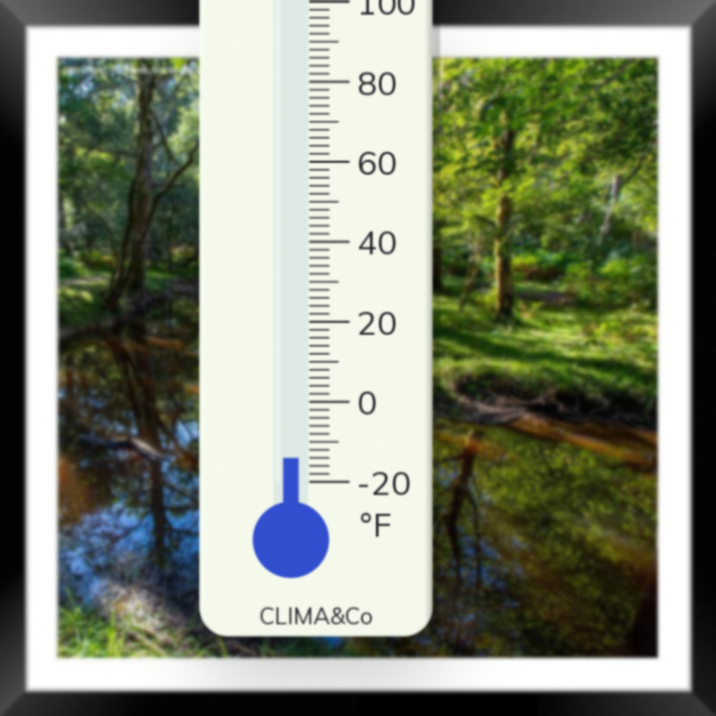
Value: -14 °F
